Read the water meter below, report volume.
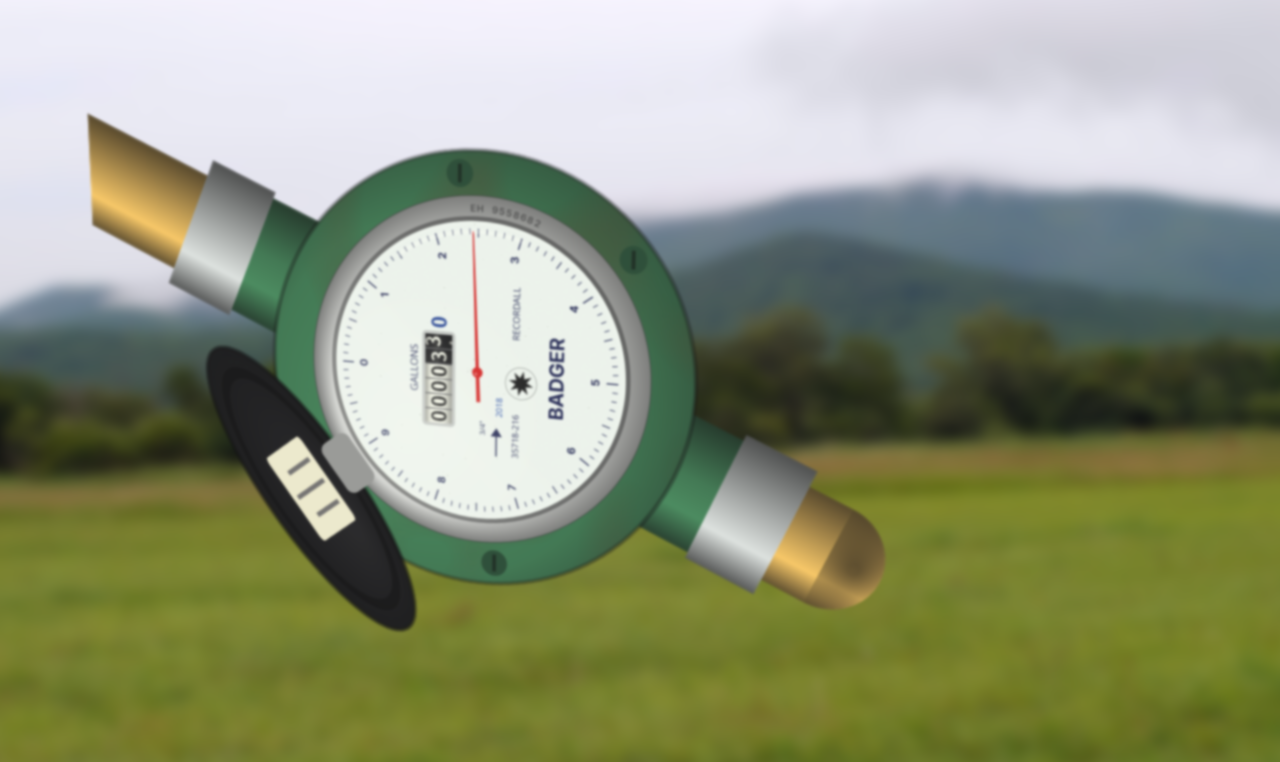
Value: 332.4 gal
